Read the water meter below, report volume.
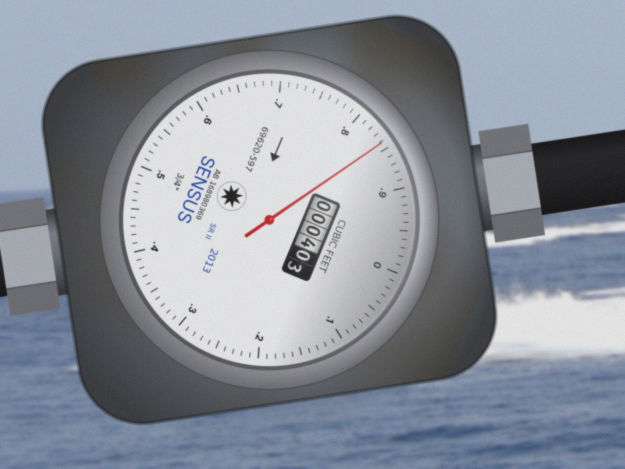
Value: 402.84 ft³
